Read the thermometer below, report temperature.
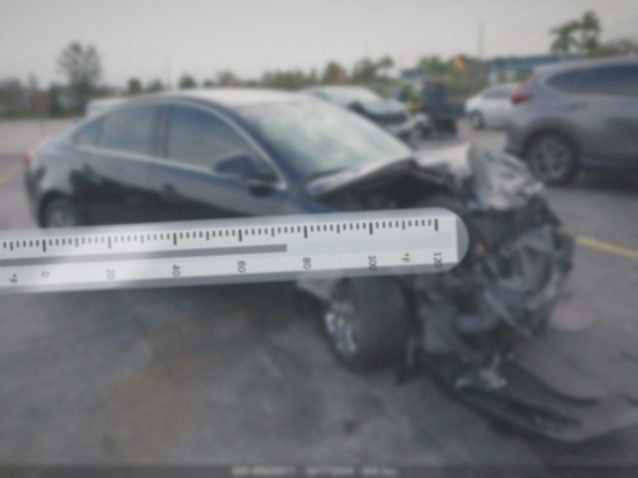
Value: 74 °F
